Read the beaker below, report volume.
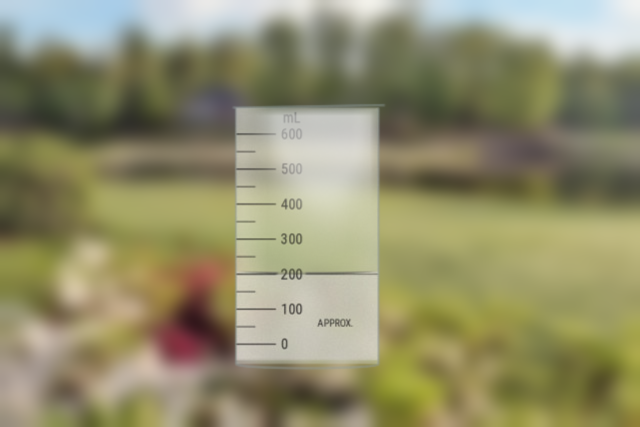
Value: 200 mL
